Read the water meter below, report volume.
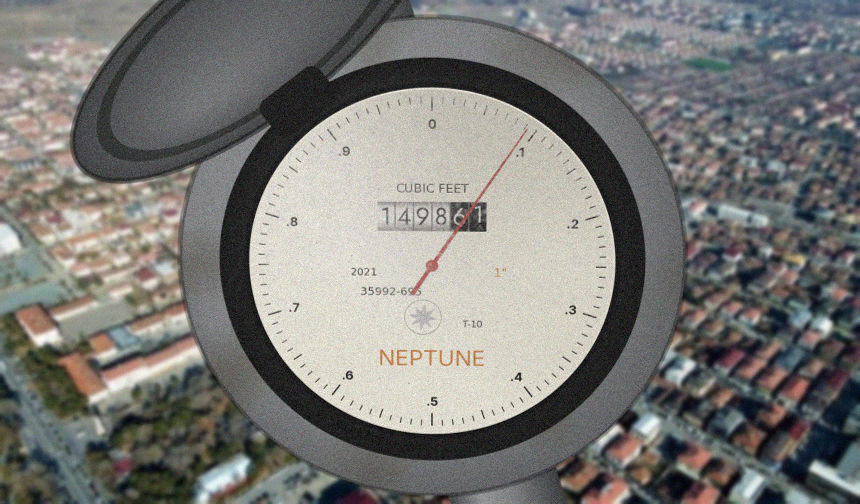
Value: 149861.09 ft³
